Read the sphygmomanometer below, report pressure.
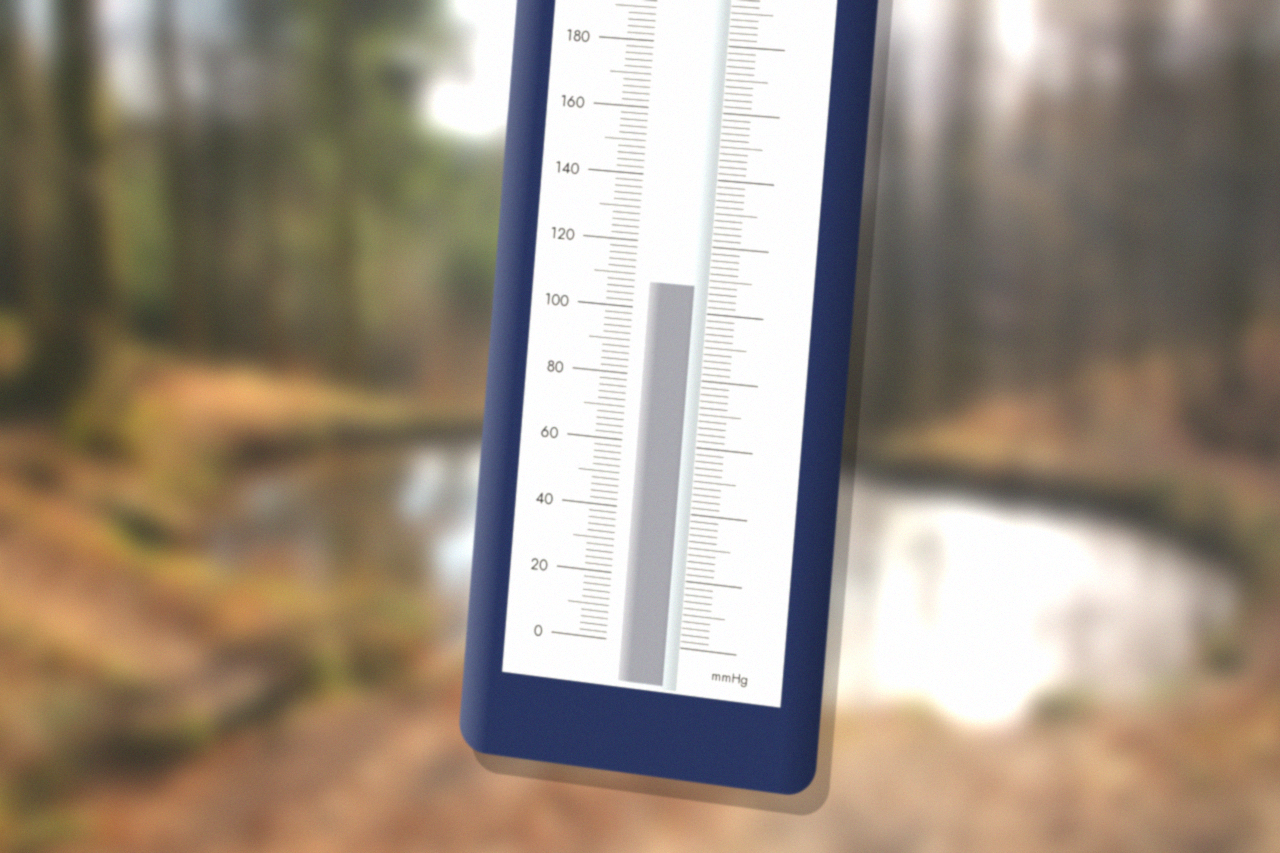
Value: 108 mmHg
